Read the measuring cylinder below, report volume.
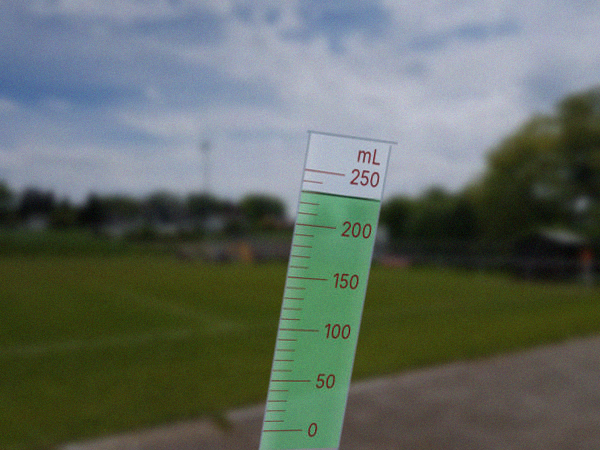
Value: 230 mL
